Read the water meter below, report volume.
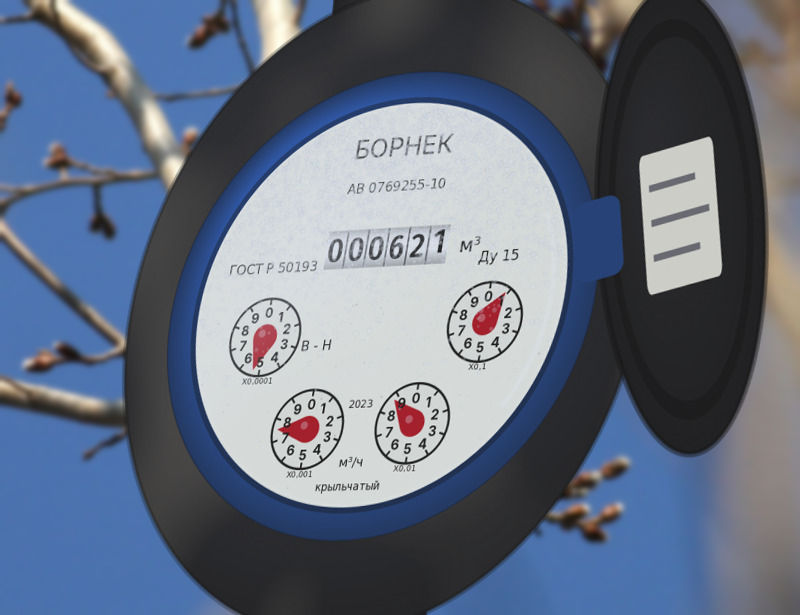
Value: 621.0875 m³
